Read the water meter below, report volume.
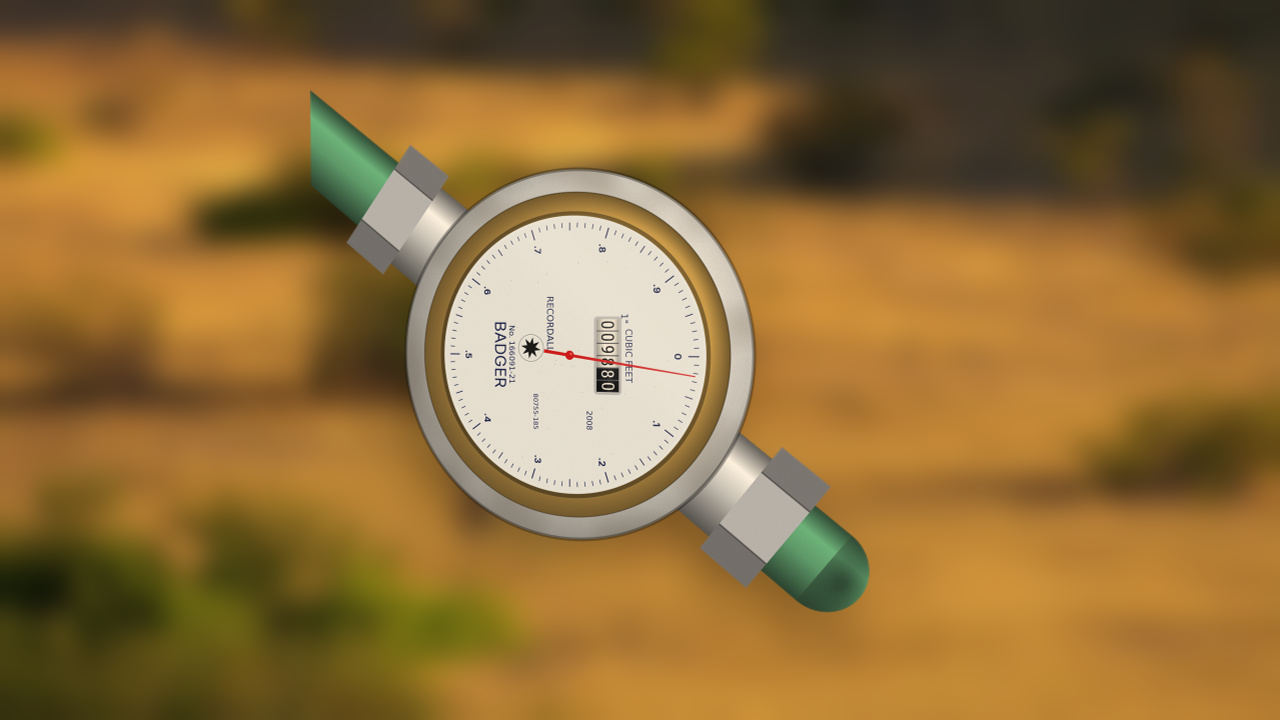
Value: 9880.02 ft³
